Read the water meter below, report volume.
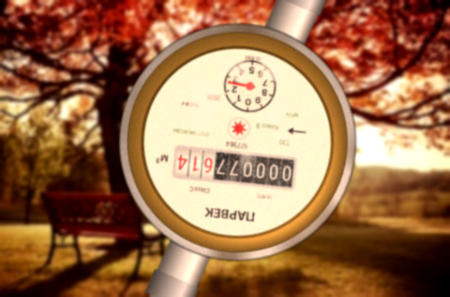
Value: 77.6142 m³
